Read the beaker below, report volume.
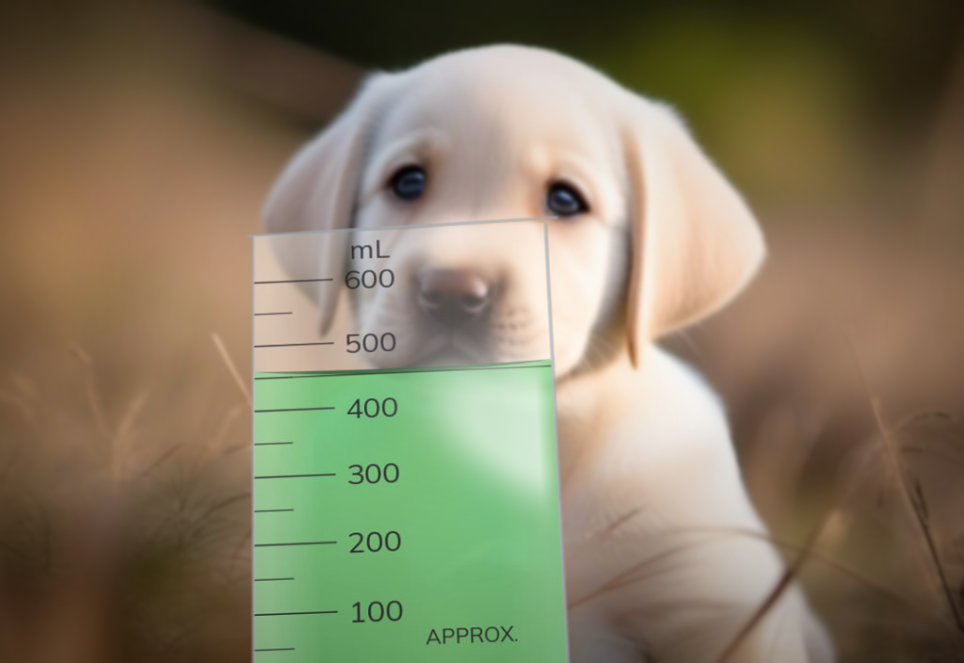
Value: 450 mL
